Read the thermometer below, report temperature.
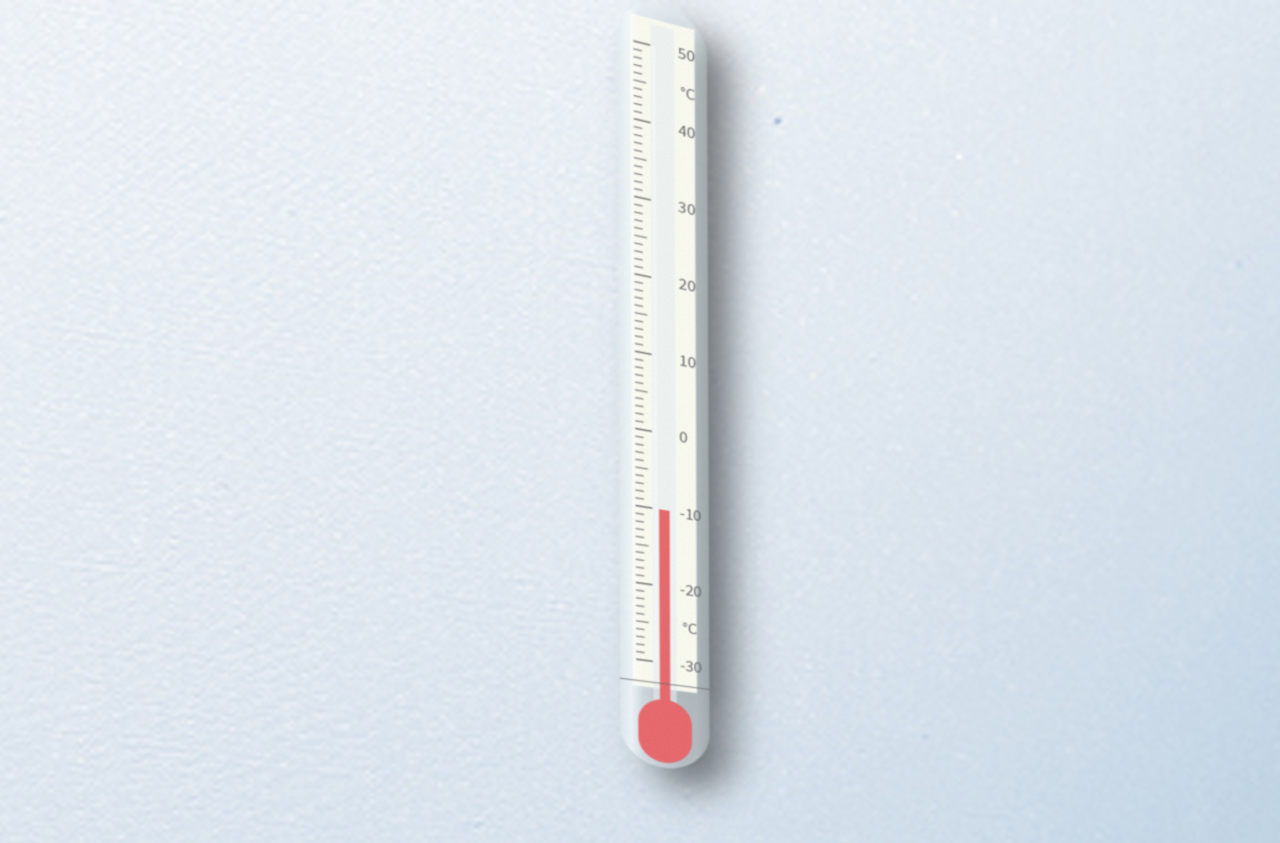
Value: -10 °C
